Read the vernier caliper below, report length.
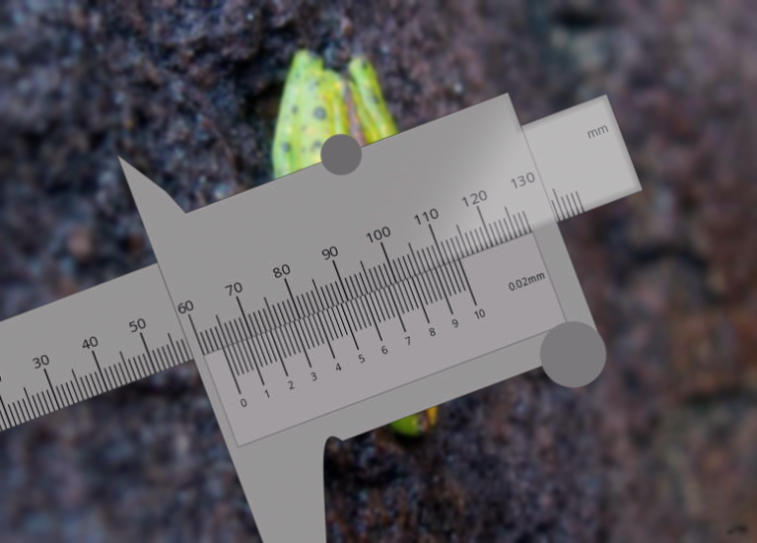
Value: 64.0 mm
